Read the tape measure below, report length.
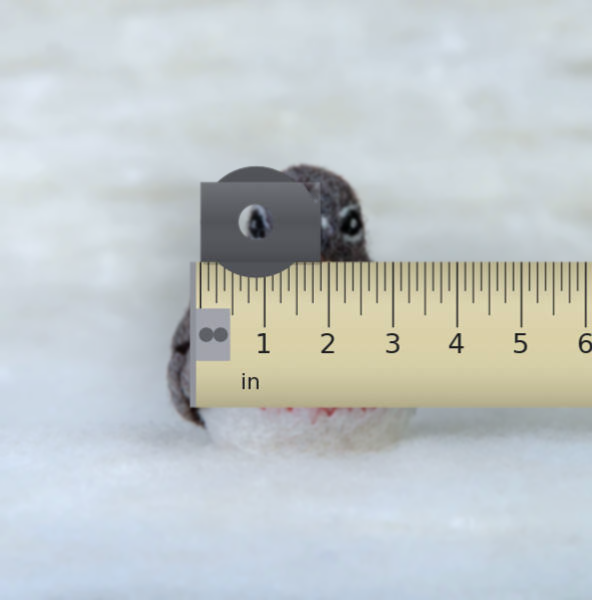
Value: 1.875 in
